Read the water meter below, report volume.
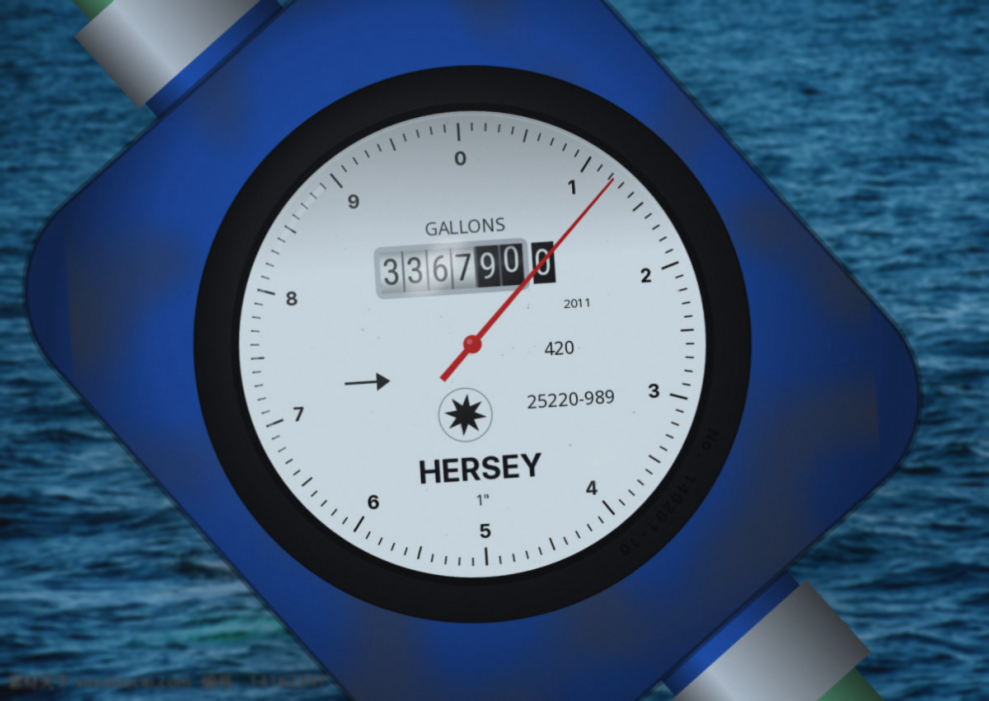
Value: 3367901.2 gal
